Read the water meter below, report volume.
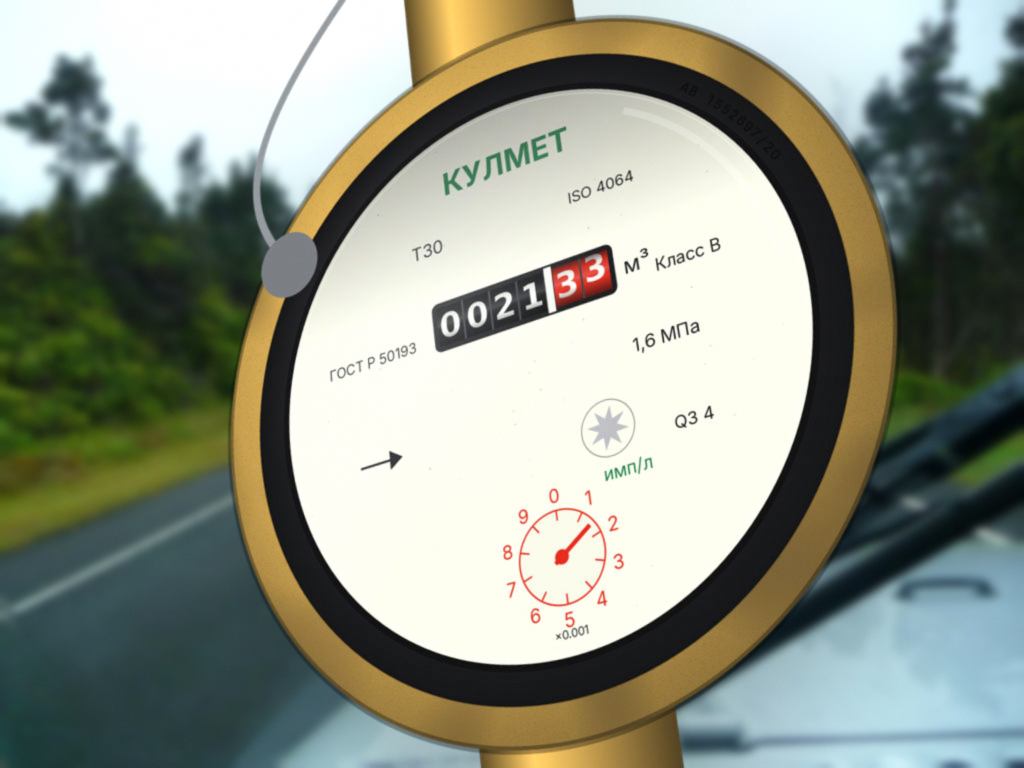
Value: 21.331 m³
